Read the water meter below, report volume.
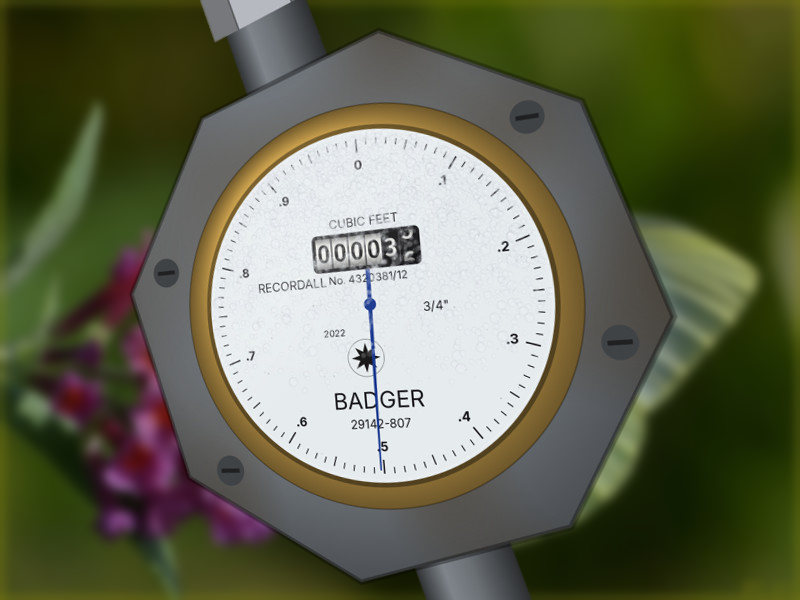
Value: 35.50 ft³
